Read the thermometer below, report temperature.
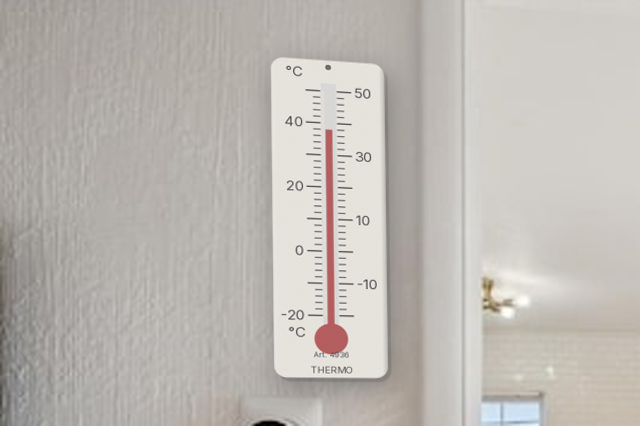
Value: 38 °C
